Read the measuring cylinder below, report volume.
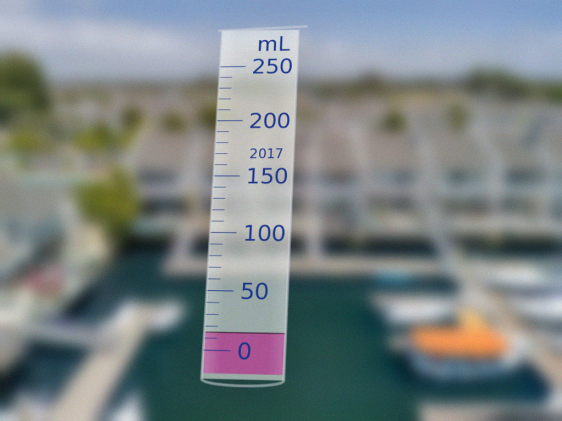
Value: 15 mL
